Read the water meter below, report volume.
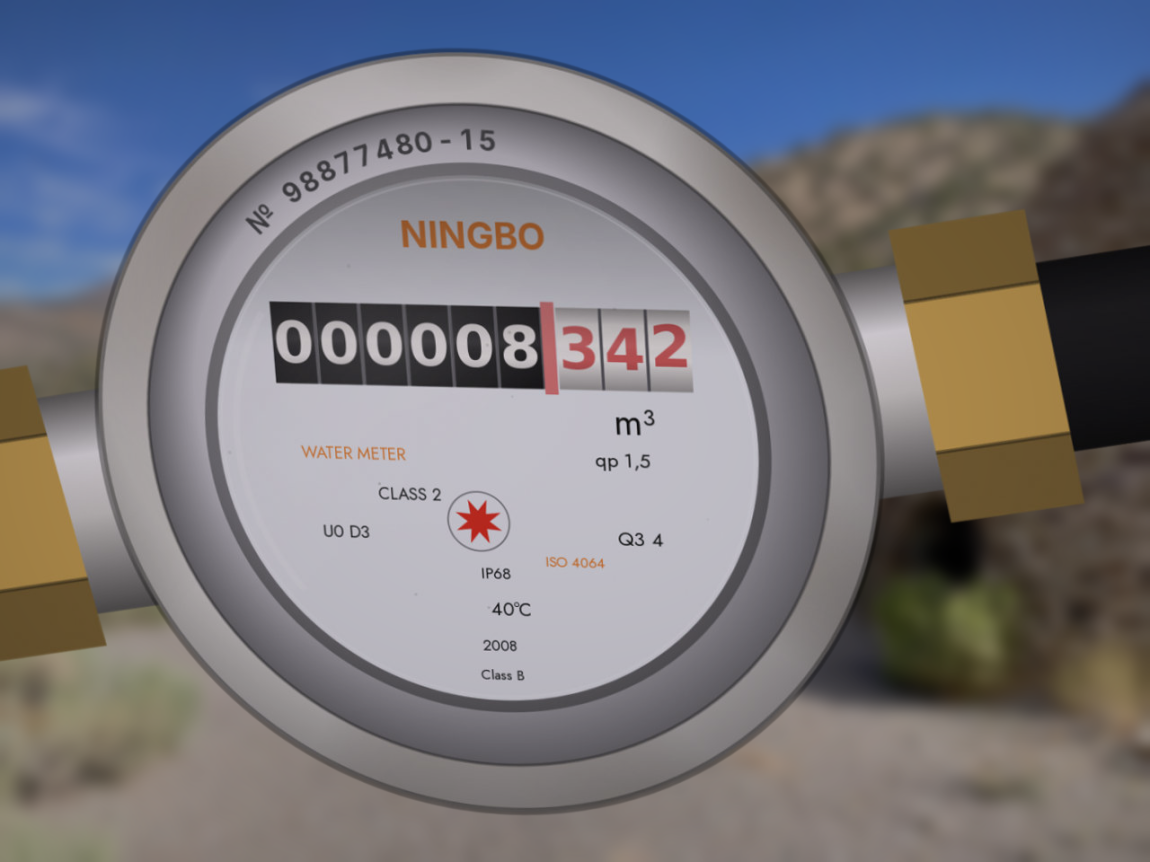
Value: 8.342 m³
